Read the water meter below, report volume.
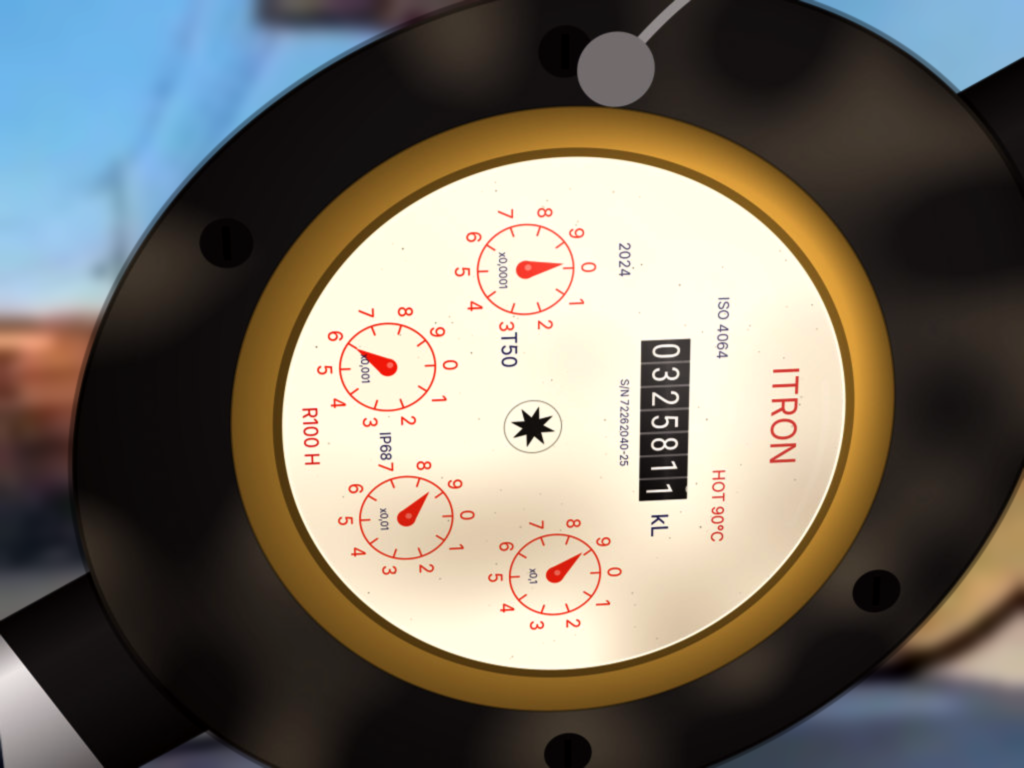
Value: 325810.8859 kL
